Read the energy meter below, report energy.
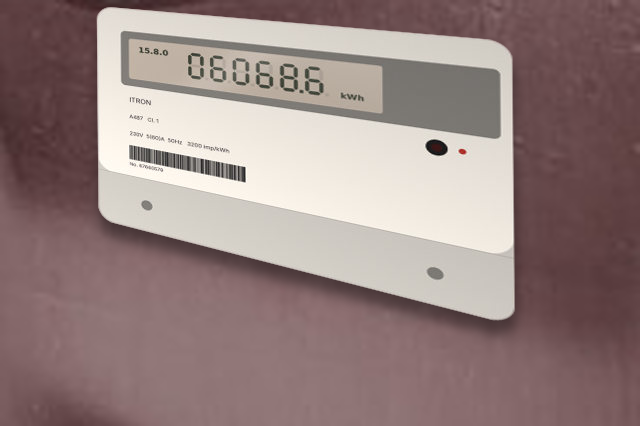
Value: 6068.6 kWh
